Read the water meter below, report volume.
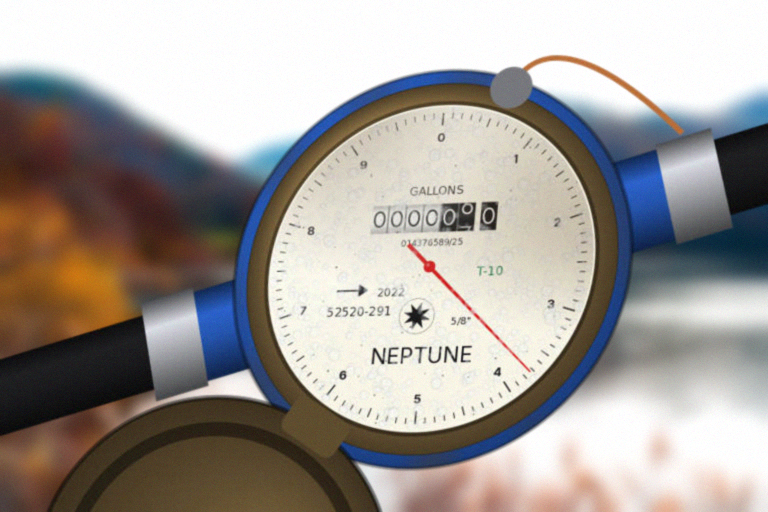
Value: 63.7 gal
